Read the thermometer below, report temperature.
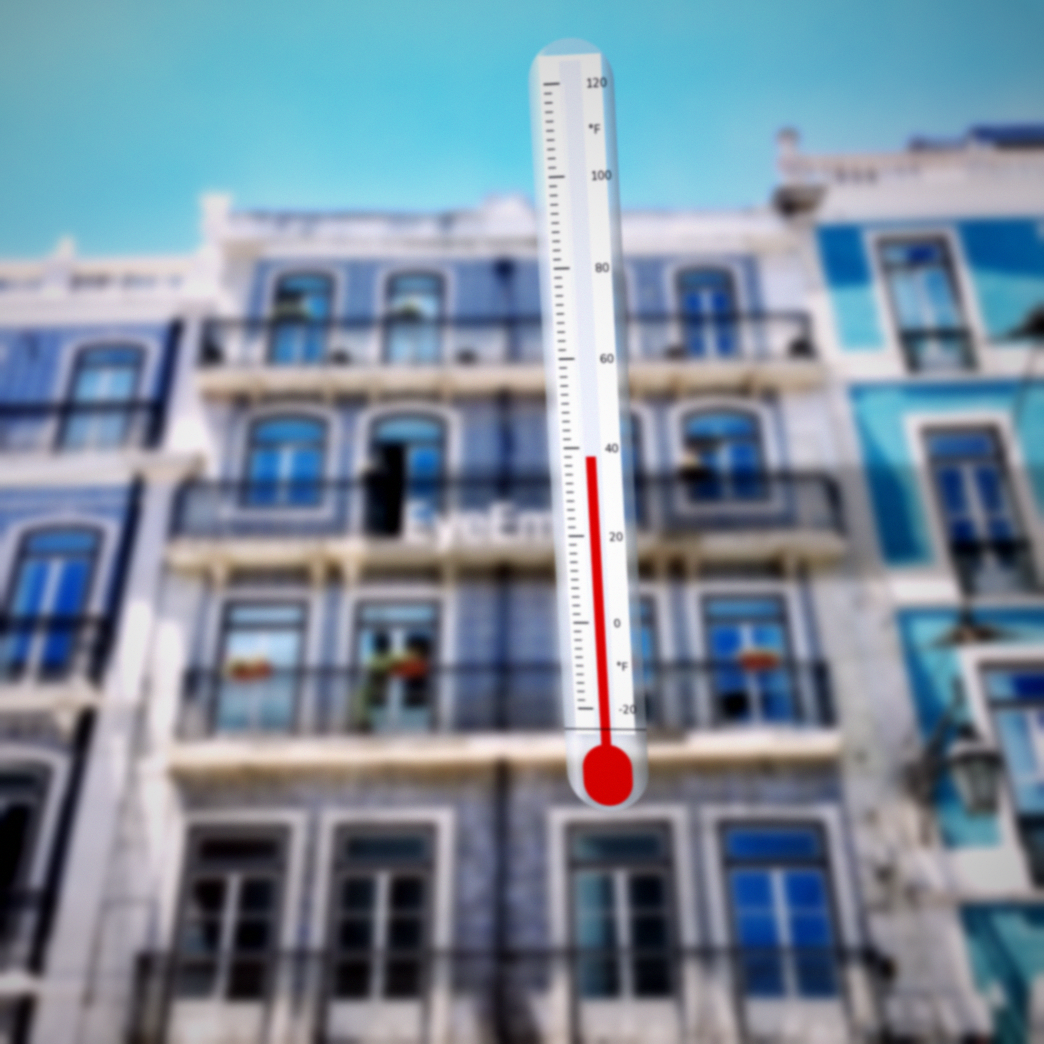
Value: 38 °F
